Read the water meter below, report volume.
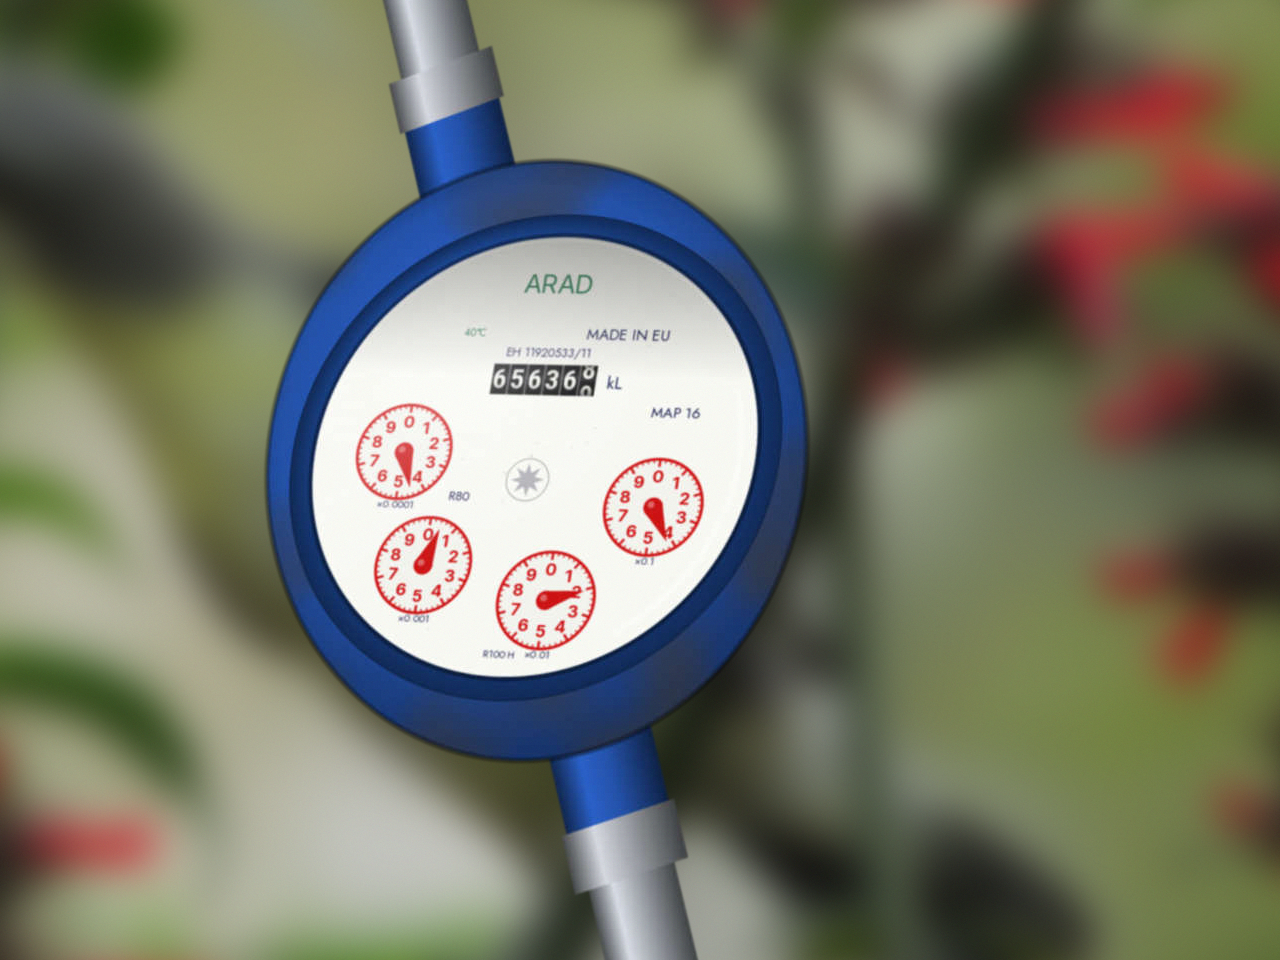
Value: 656368.4204 kL
